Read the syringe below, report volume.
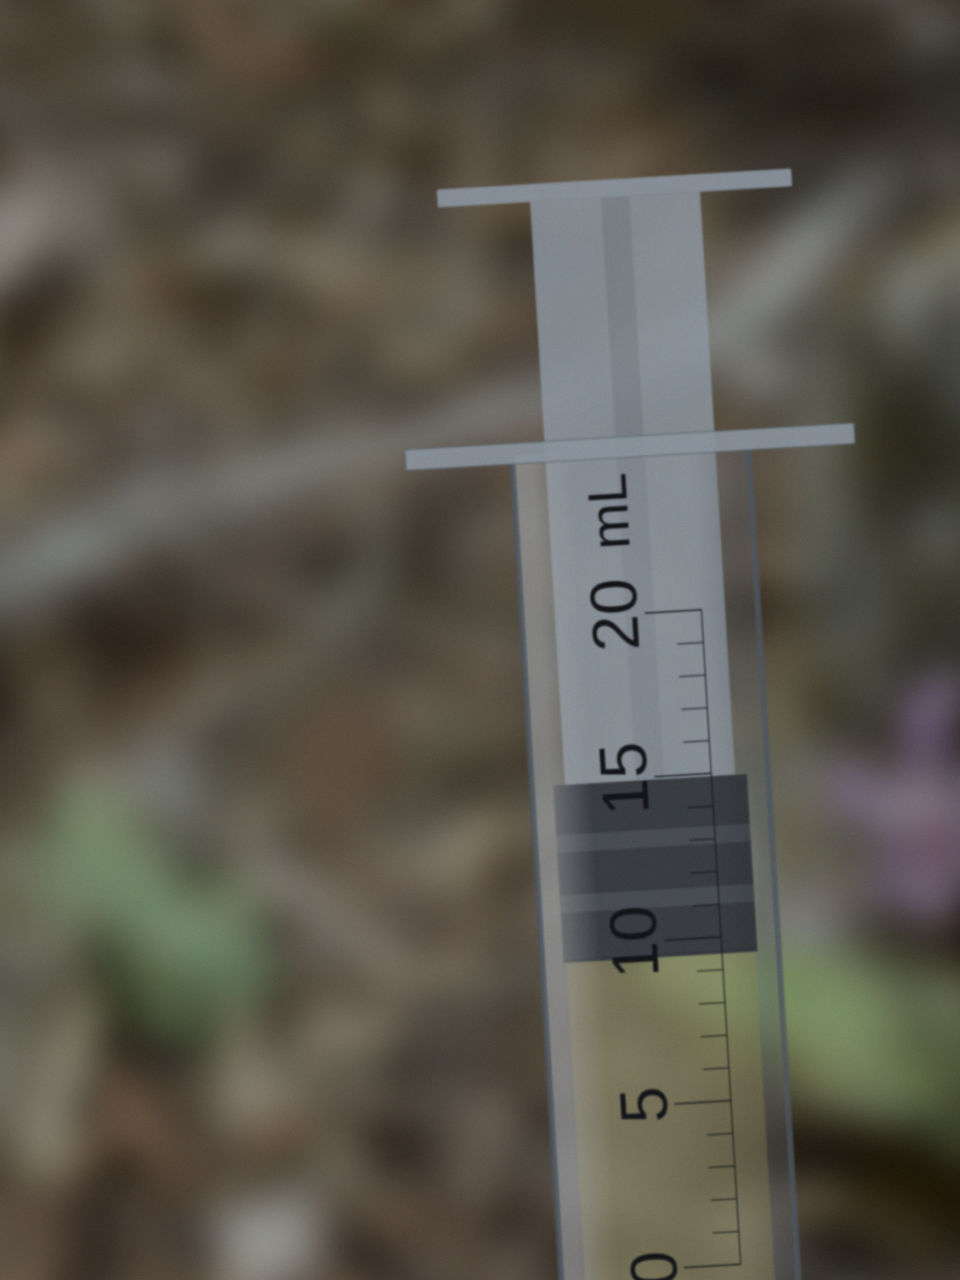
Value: 9.5 mL
